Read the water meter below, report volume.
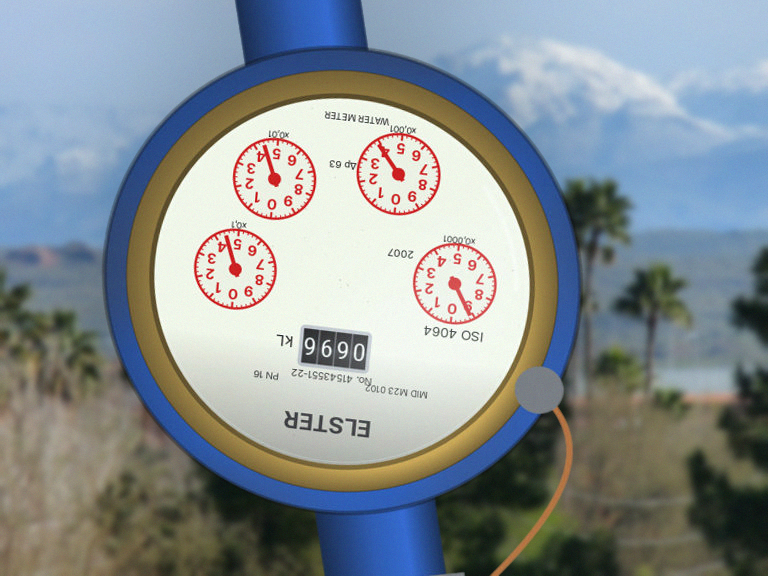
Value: 696.4439 kL
